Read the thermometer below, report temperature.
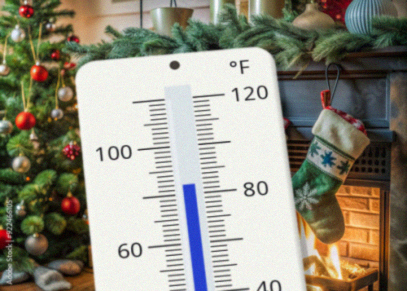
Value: 84 °F
